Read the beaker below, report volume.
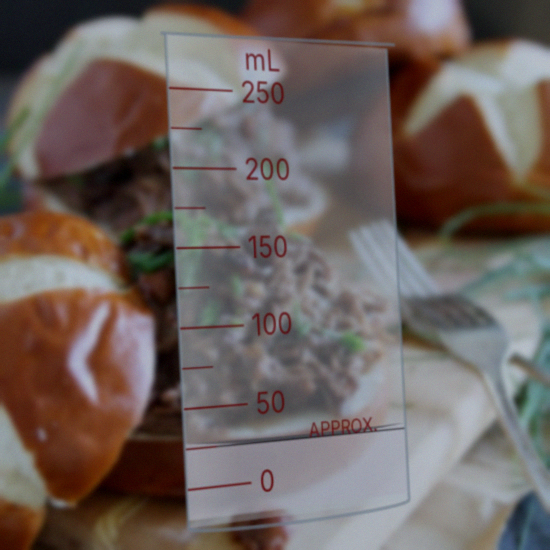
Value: 25 mL
